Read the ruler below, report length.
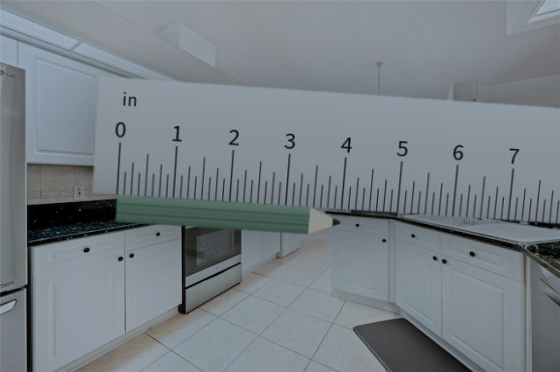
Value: 4 in
